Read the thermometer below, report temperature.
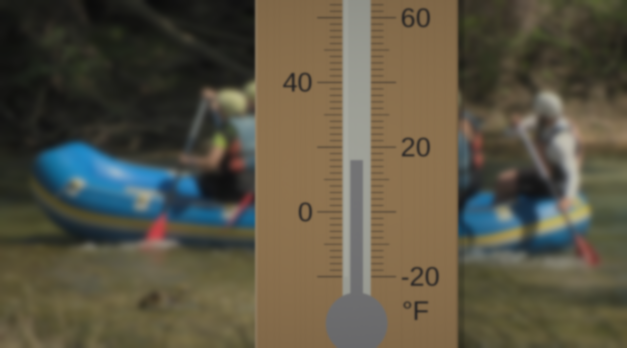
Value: 16 °F
